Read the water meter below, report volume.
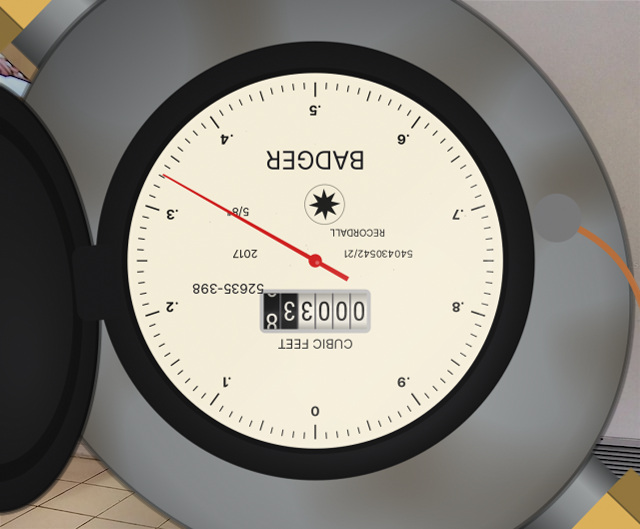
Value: 338.33 ft³
